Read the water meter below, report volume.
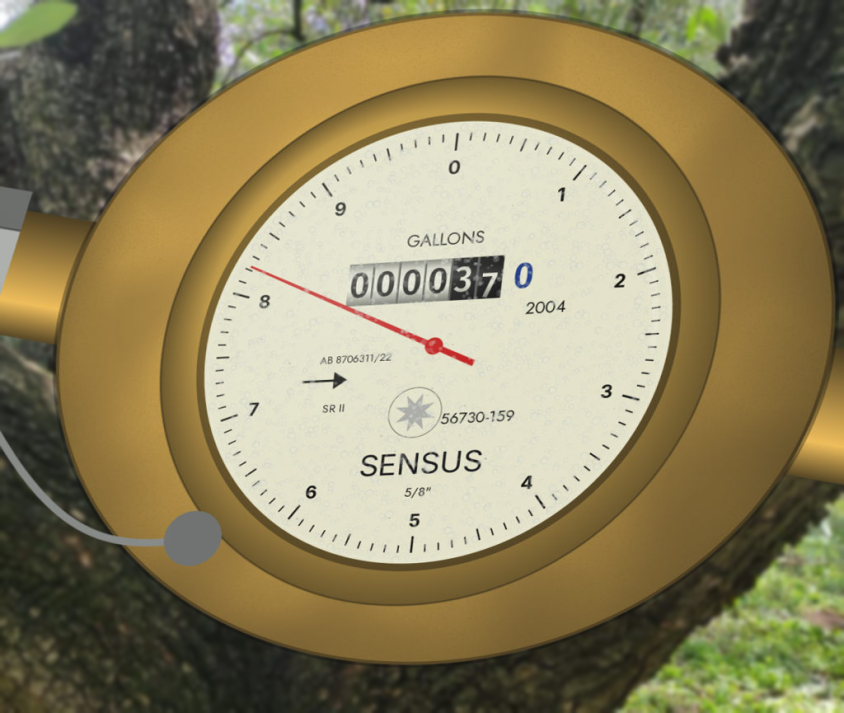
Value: 368.2 gal
